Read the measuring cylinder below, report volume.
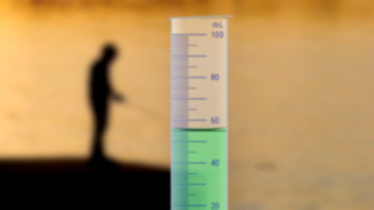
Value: 55 mL
